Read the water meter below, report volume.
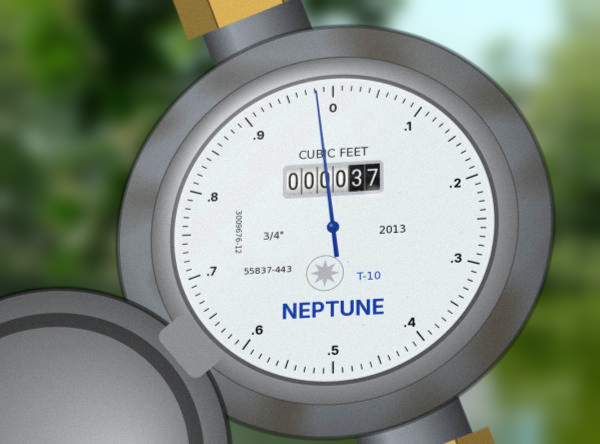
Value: 36.98 ft³
